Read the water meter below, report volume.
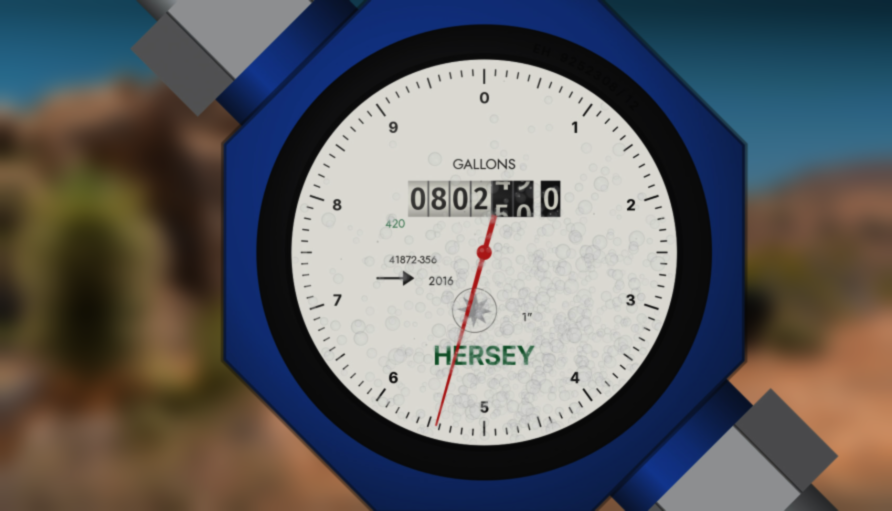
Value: 802495.4 gal
